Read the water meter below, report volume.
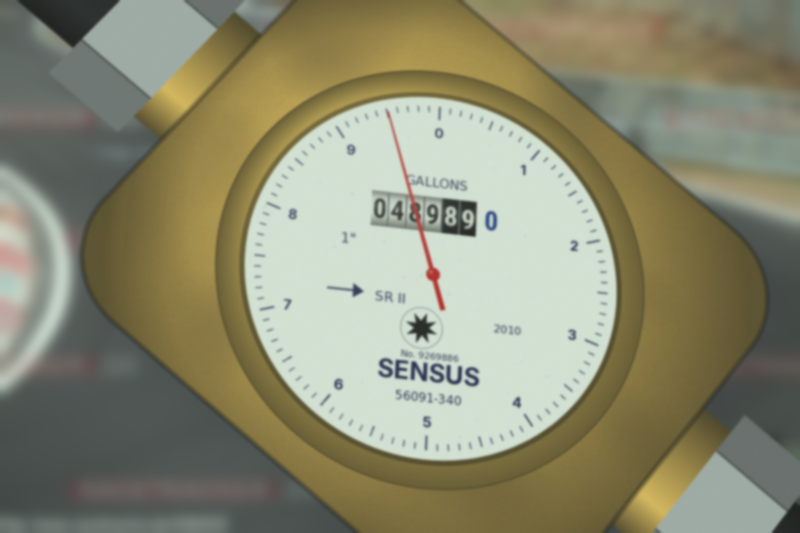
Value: 489889.5 gal
